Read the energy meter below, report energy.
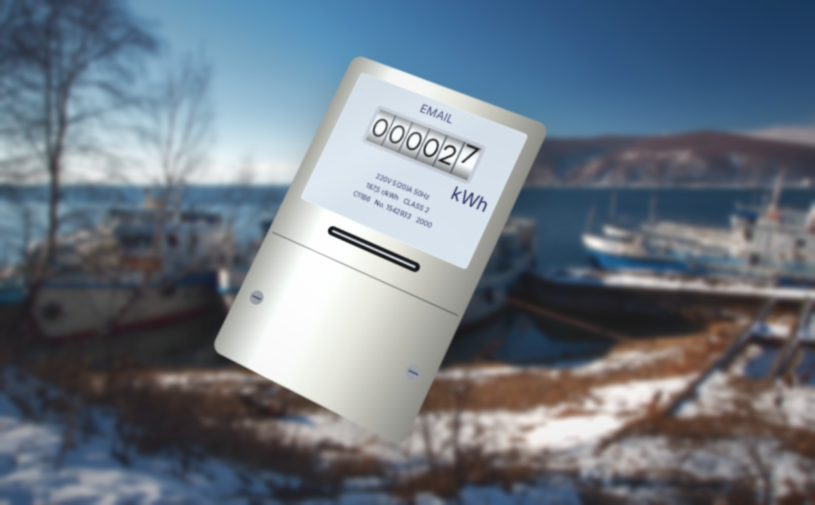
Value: 27 kWh
